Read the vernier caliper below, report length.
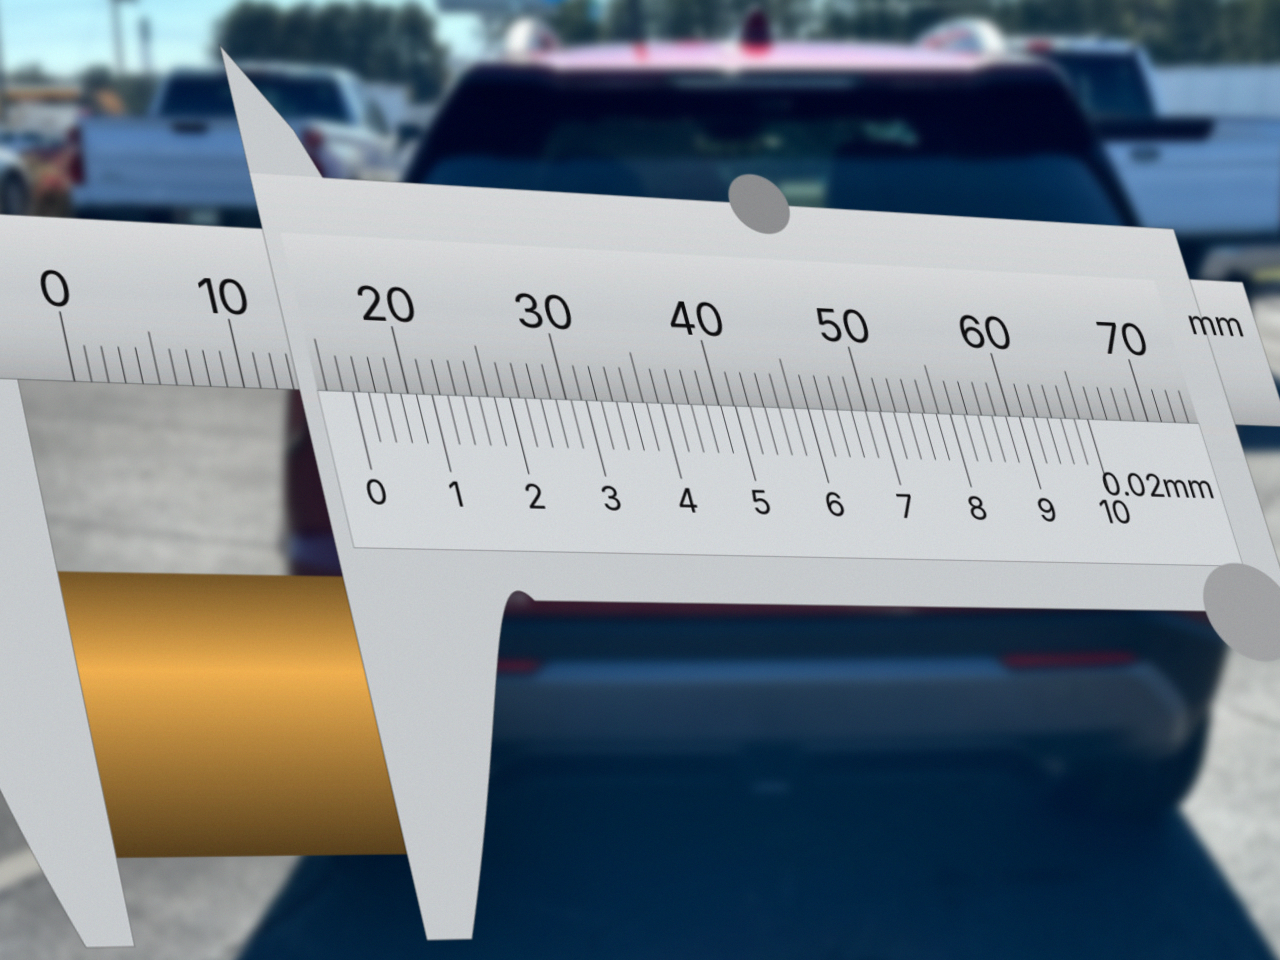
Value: 16.6 mm
